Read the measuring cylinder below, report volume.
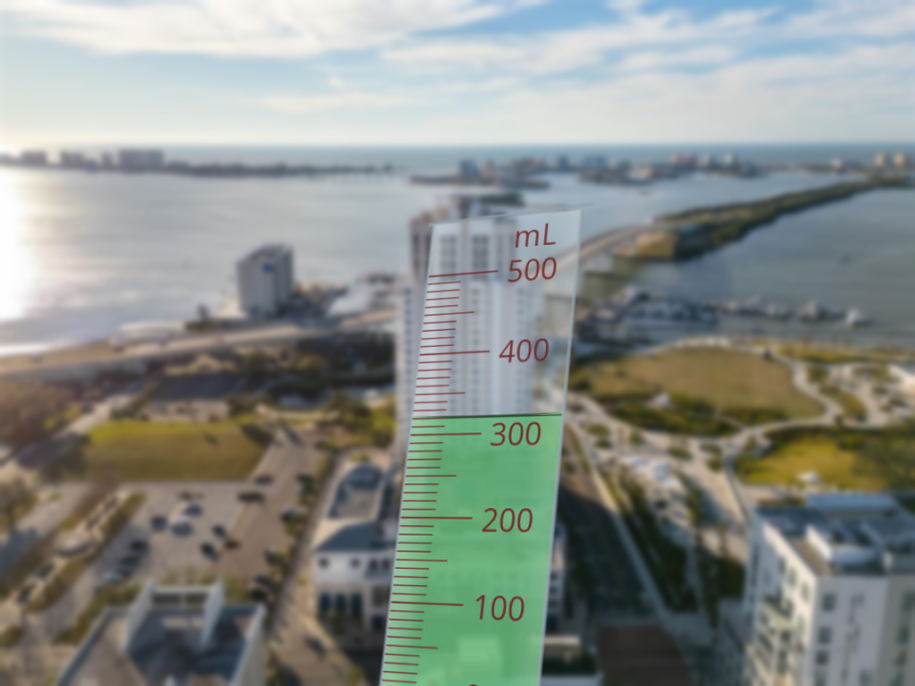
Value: 320 mL
